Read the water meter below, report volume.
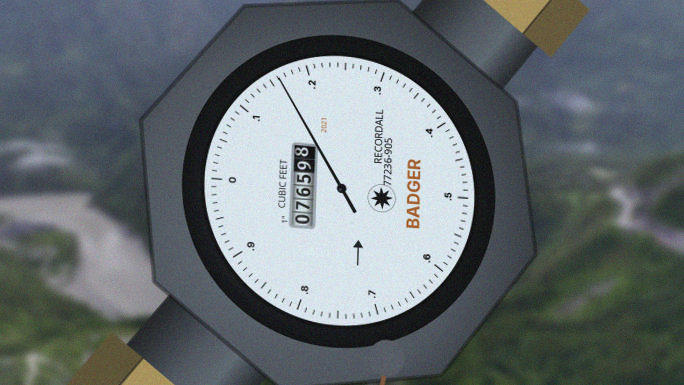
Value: 76598.16 ft³
